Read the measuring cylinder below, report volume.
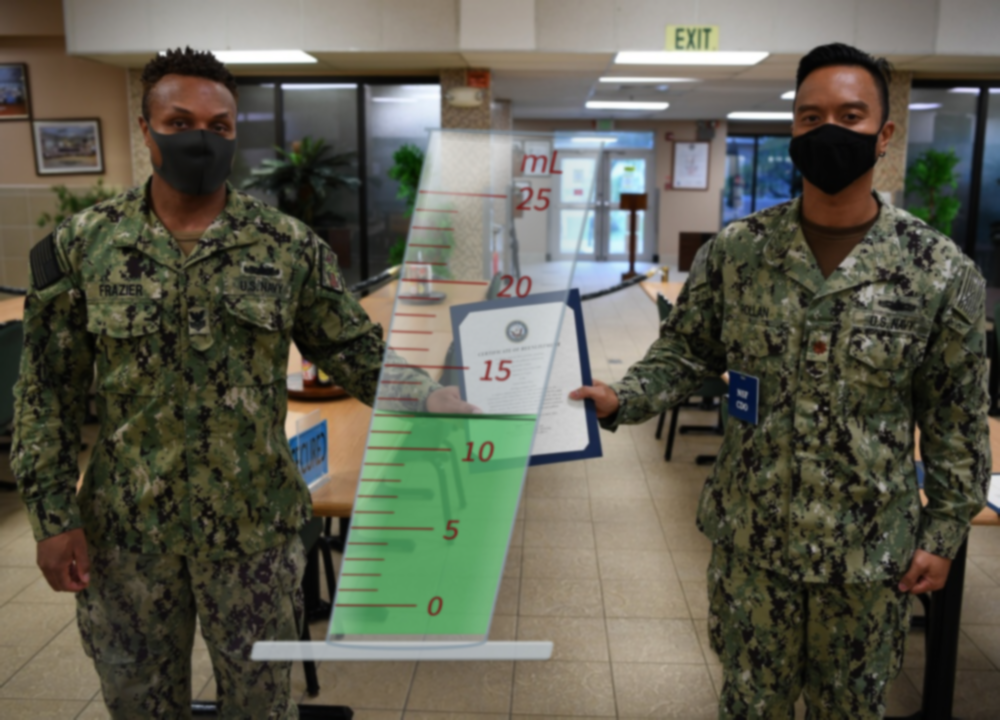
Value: 12 mL
